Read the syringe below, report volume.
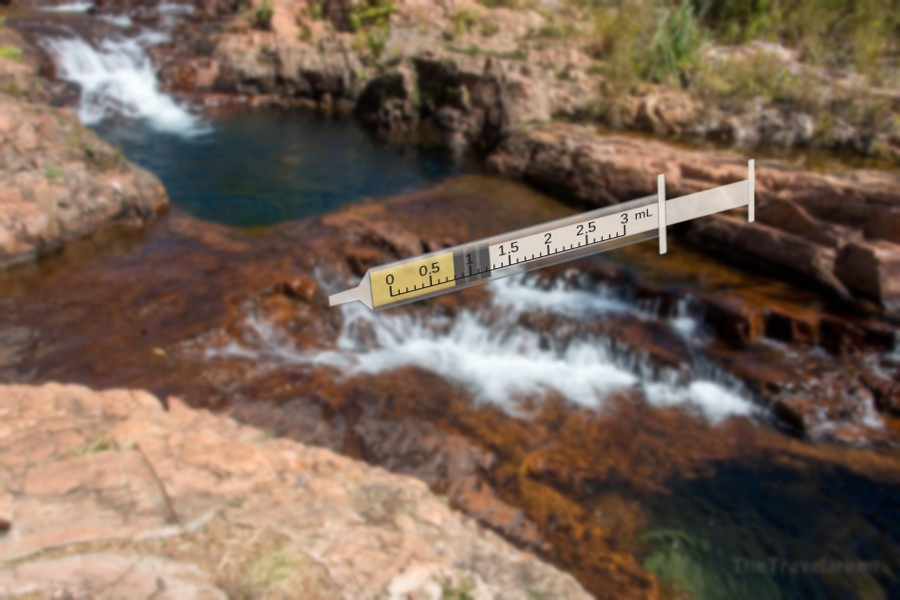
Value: 0.8 mL
